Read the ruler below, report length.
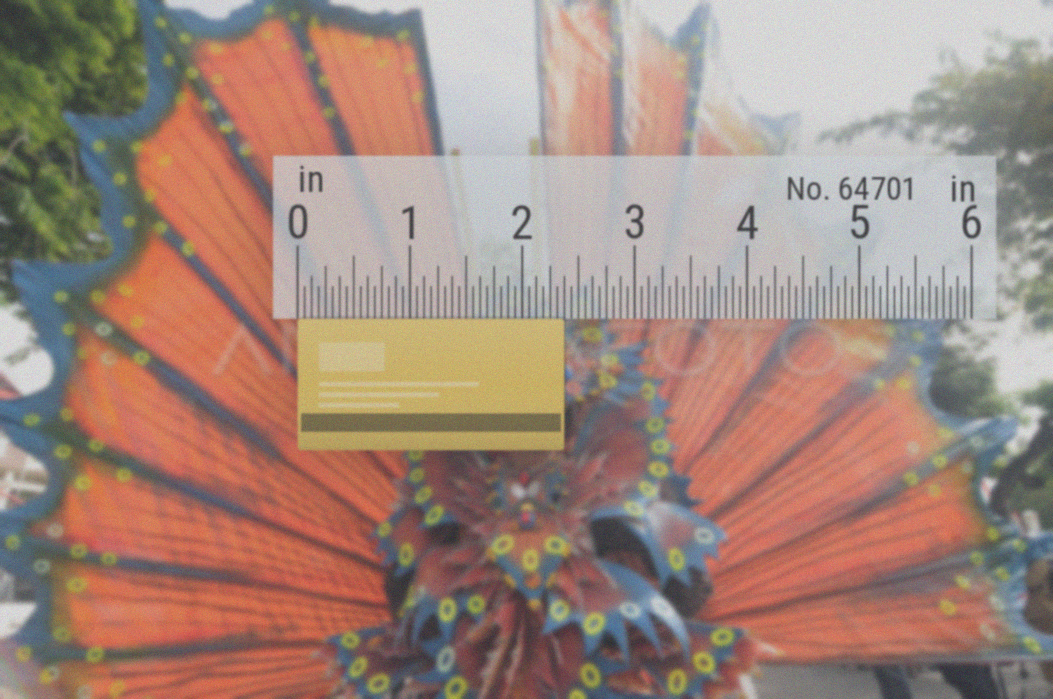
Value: 2.375 in
